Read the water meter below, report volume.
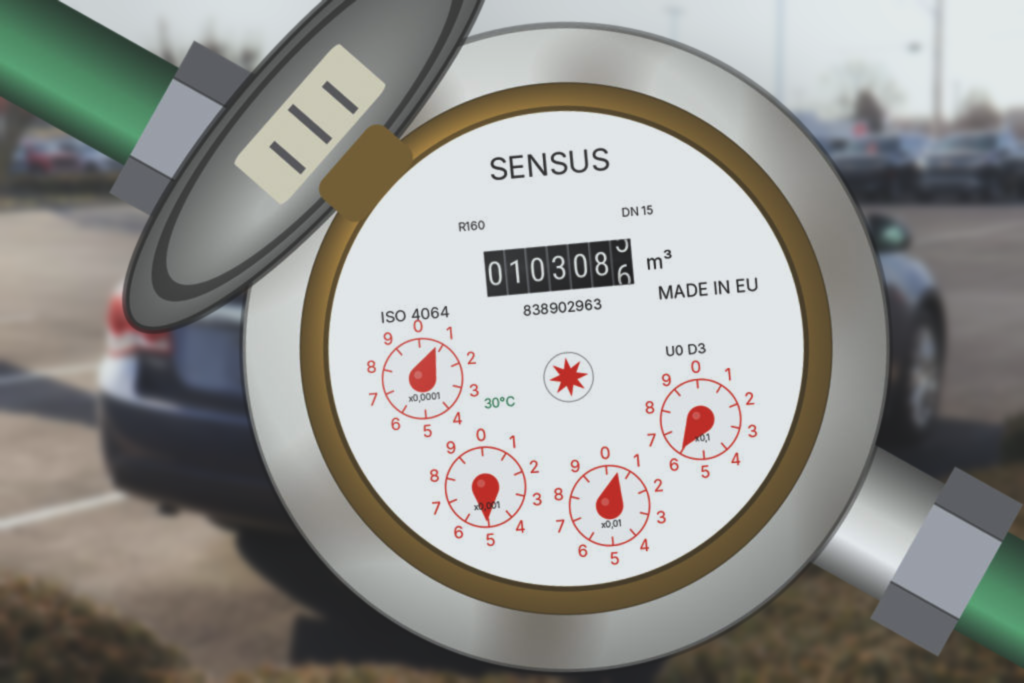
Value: 103085.6050 m³
